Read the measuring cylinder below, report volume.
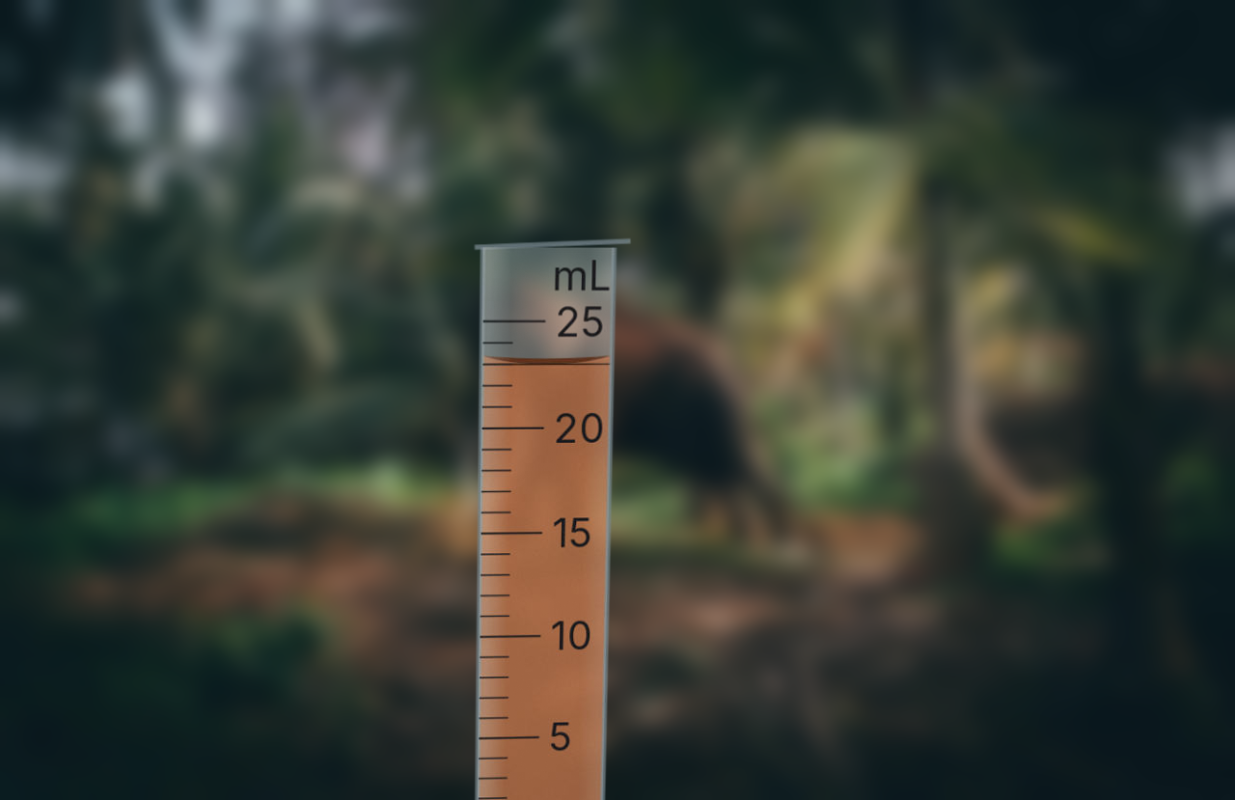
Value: 23 mL
